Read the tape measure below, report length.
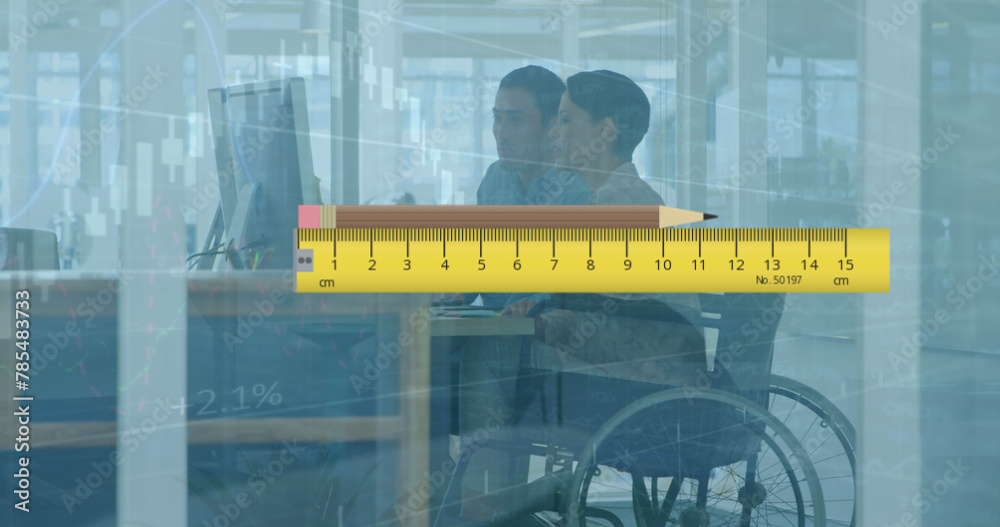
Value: 11.5 cm
